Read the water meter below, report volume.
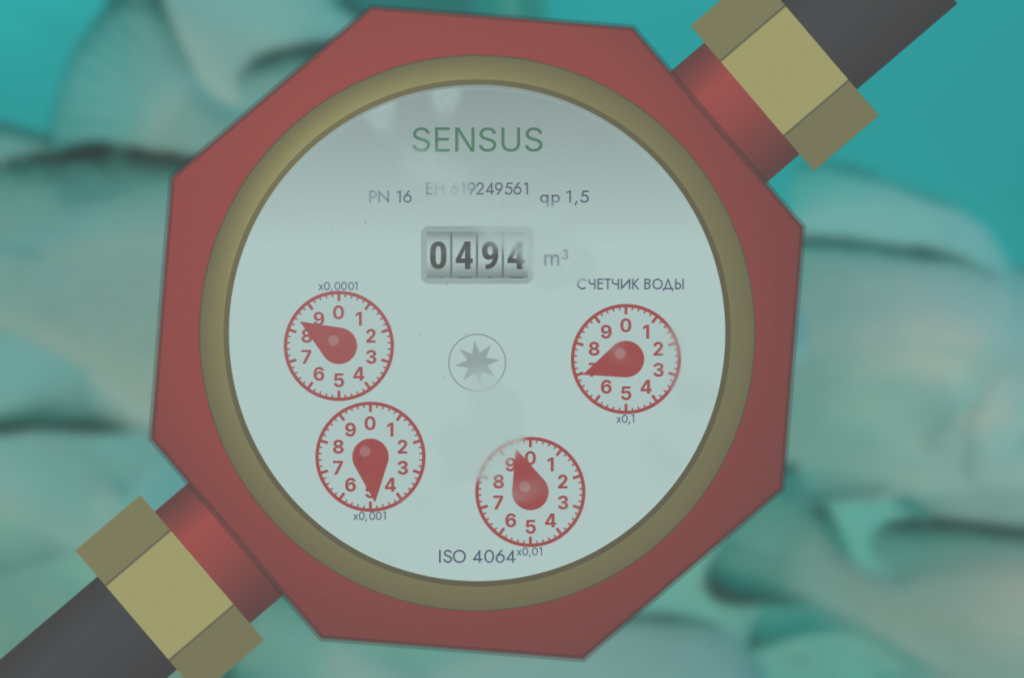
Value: 494.6948 m³
